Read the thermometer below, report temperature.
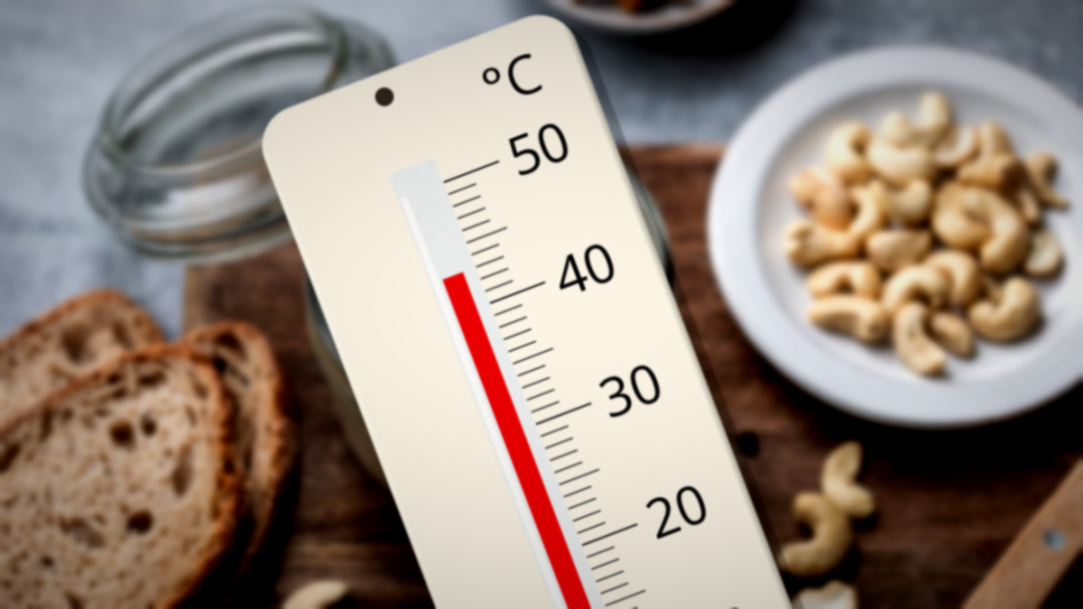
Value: 43 °C
